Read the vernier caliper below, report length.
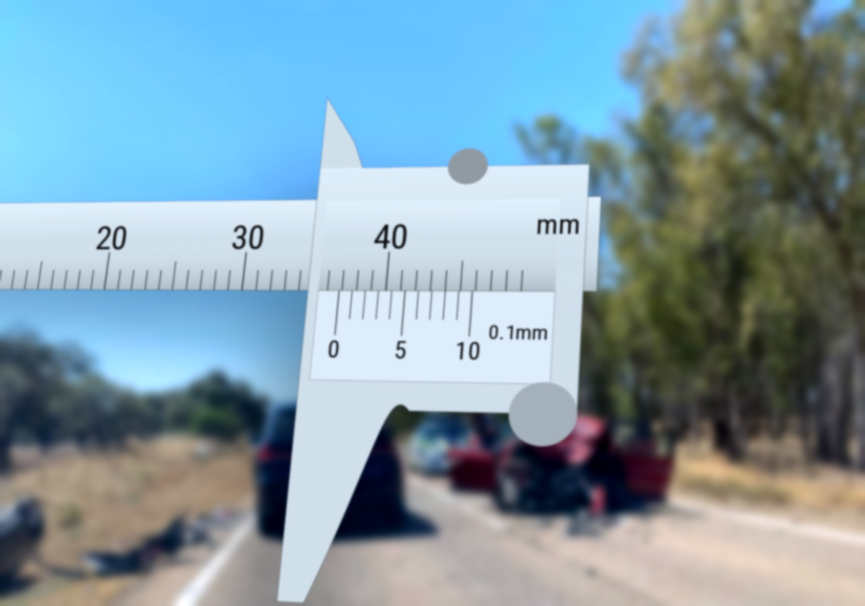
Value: 36.8 mm
